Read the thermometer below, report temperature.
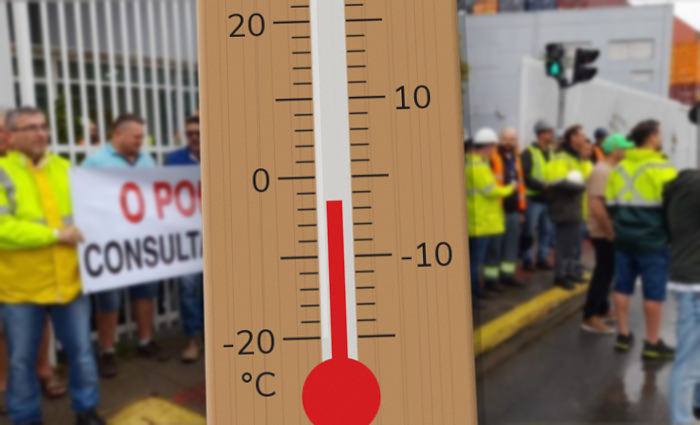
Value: -3 °C
